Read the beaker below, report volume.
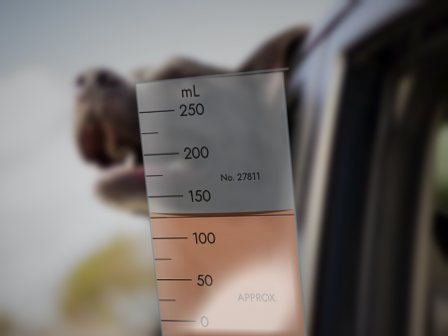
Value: 125 mL
